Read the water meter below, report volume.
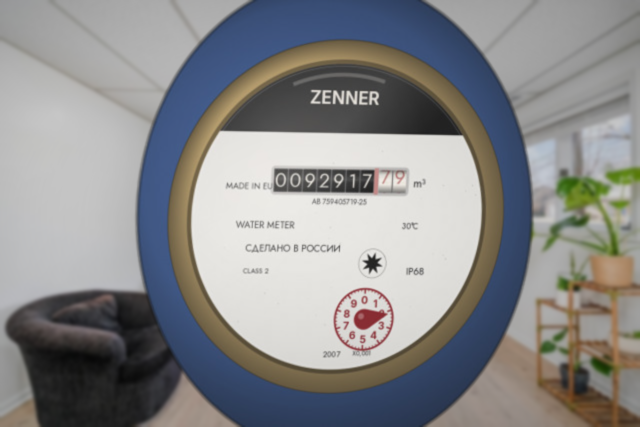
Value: 92917.792 m³
